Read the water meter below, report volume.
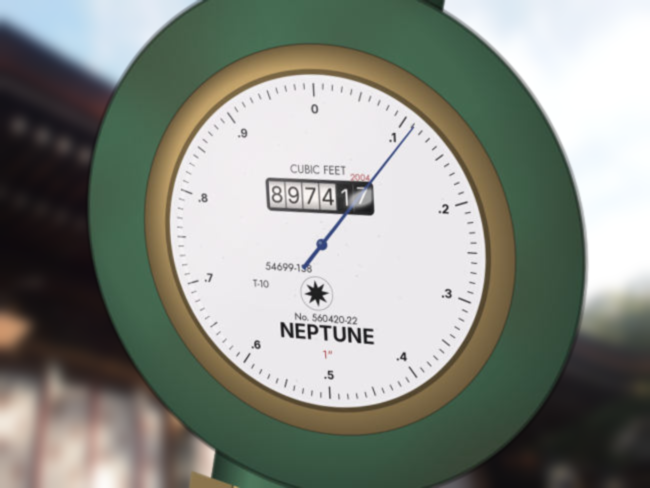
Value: 897417.11 ft³
